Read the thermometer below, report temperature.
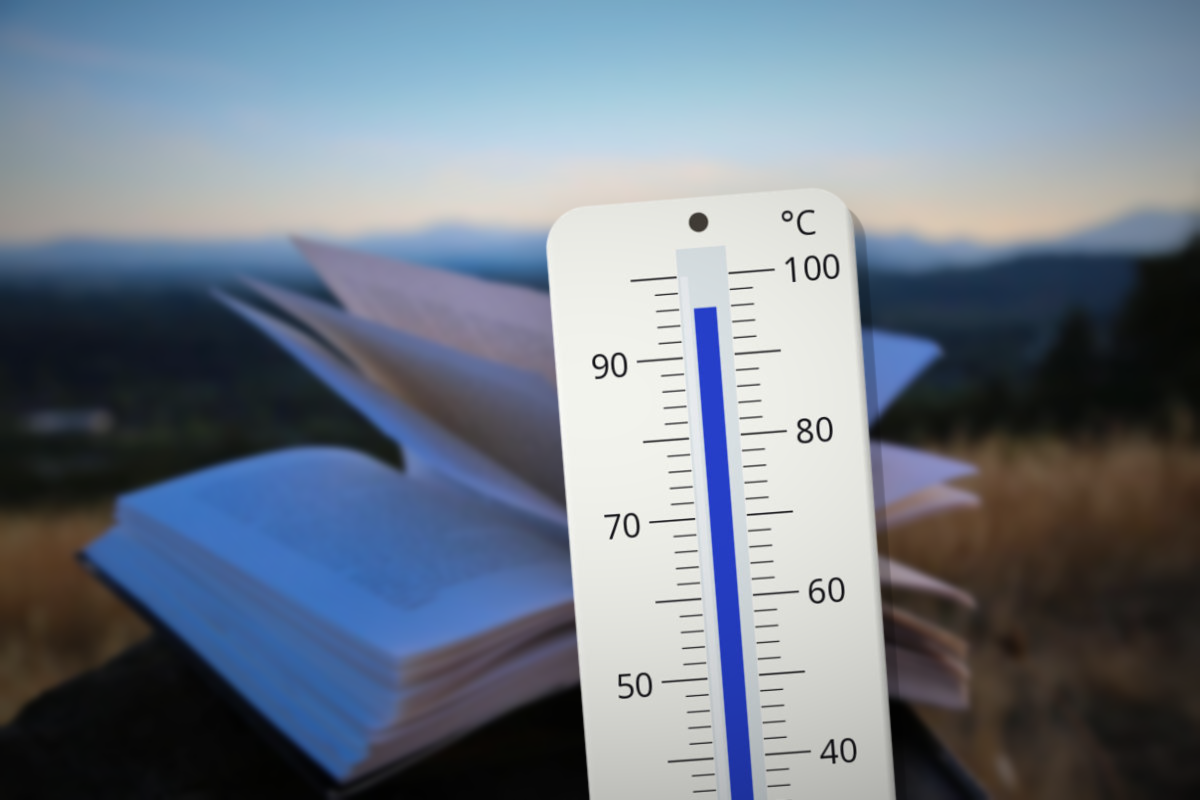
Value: 96 °C
